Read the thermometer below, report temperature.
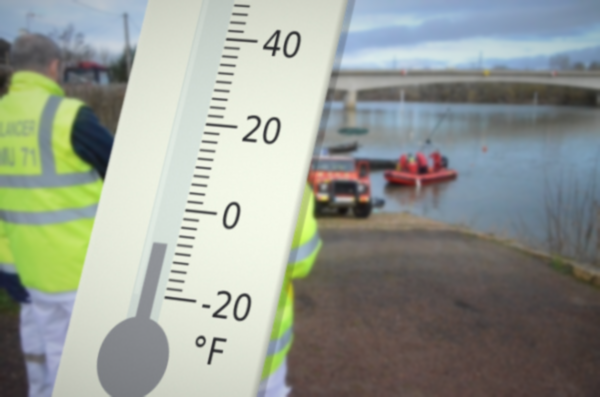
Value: -8 °F
